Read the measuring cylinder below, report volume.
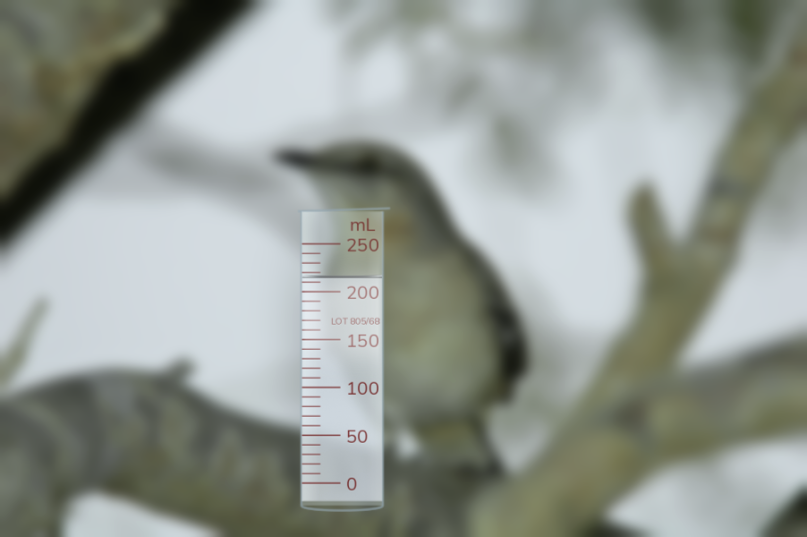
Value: 215 mL
